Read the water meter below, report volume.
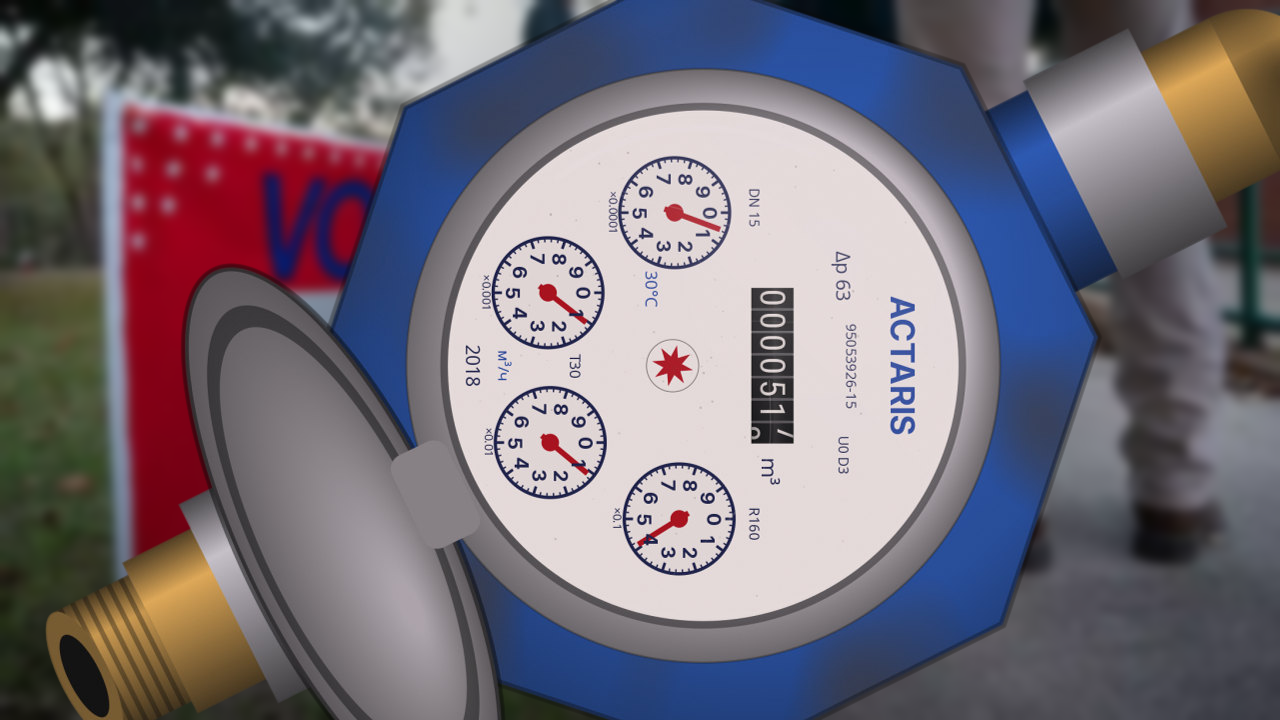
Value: 517.4110 m³
